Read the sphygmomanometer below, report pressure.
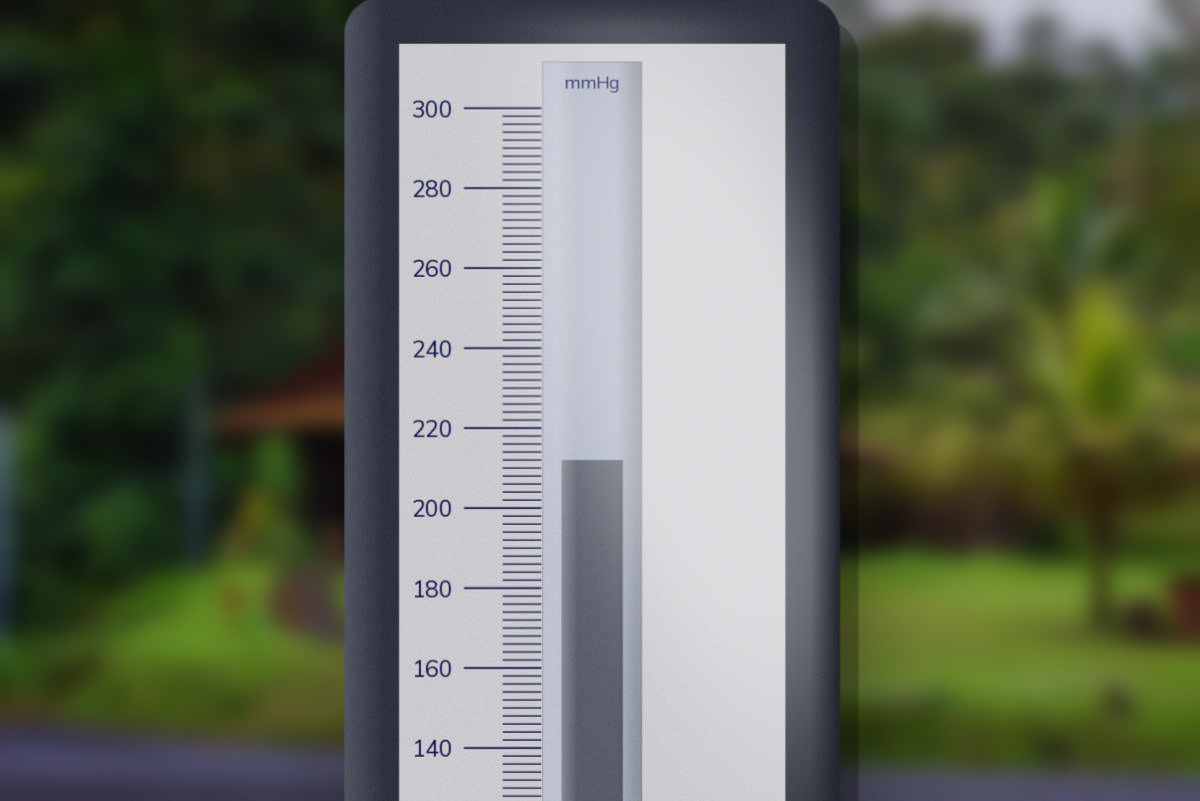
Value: 212 mmHg
